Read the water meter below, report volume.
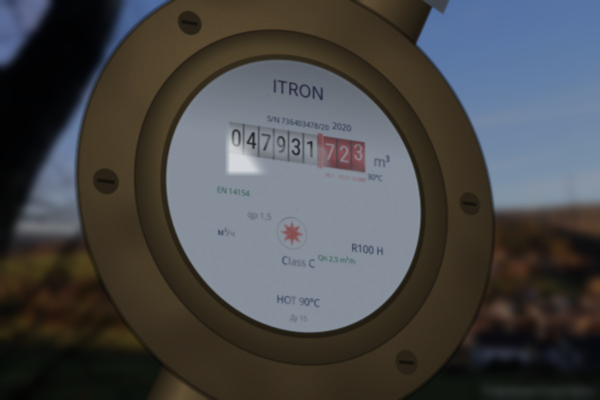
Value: 47931.723 m³
